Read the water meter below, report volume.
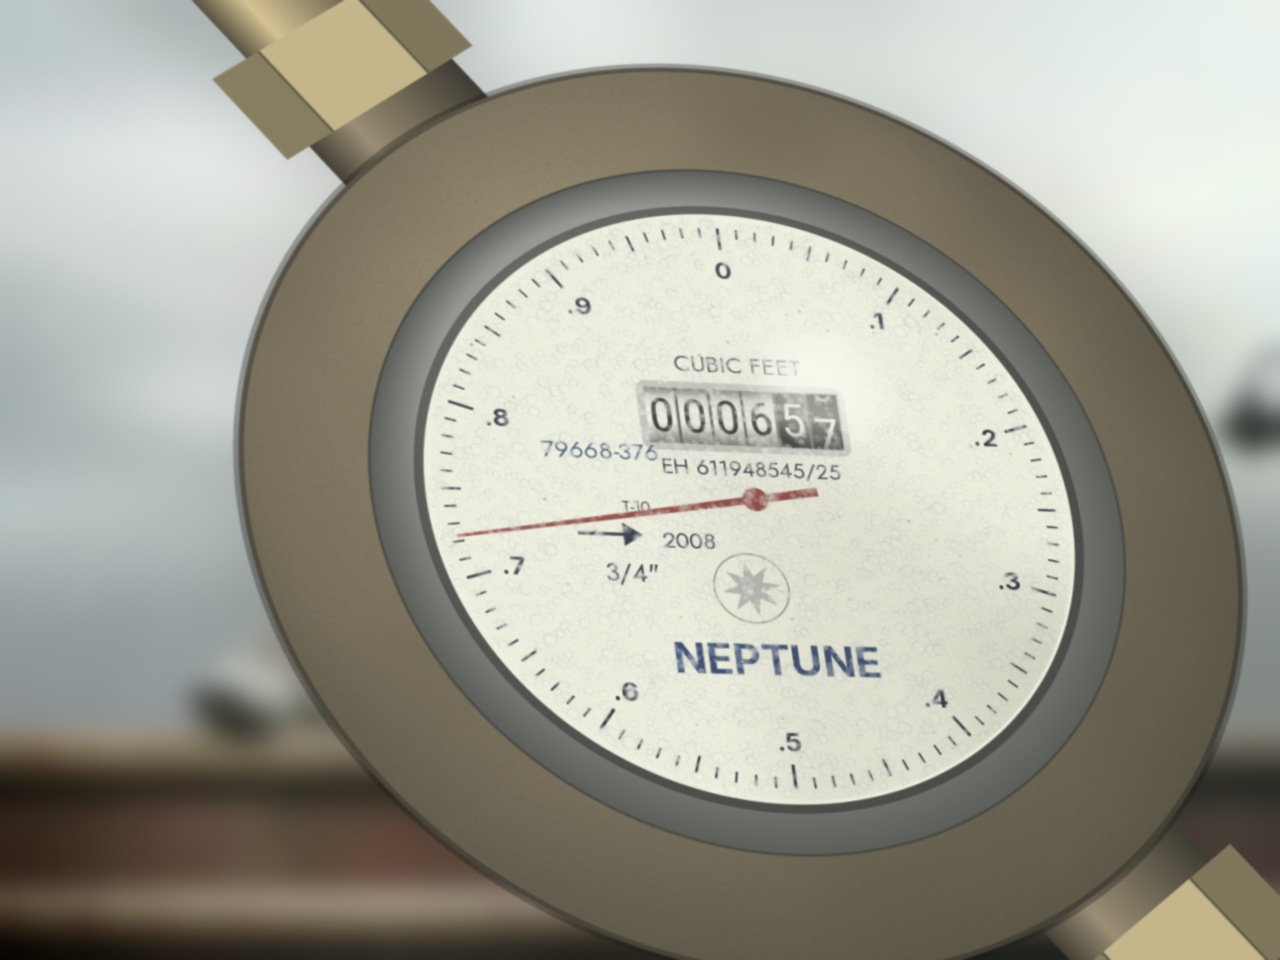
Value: 656.72 ft³
